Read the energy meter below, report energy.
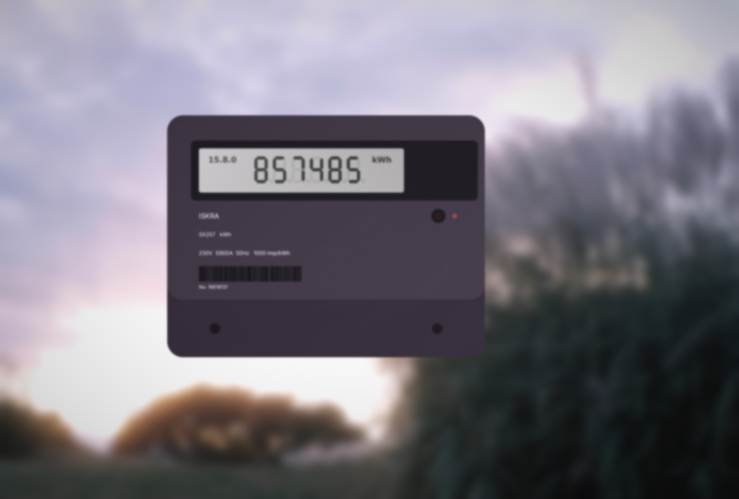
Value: 857485 kWh
